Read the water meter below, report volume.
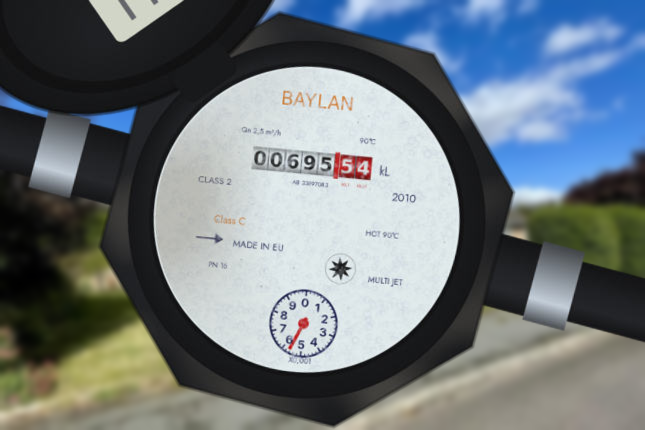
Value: 695.545 kL
